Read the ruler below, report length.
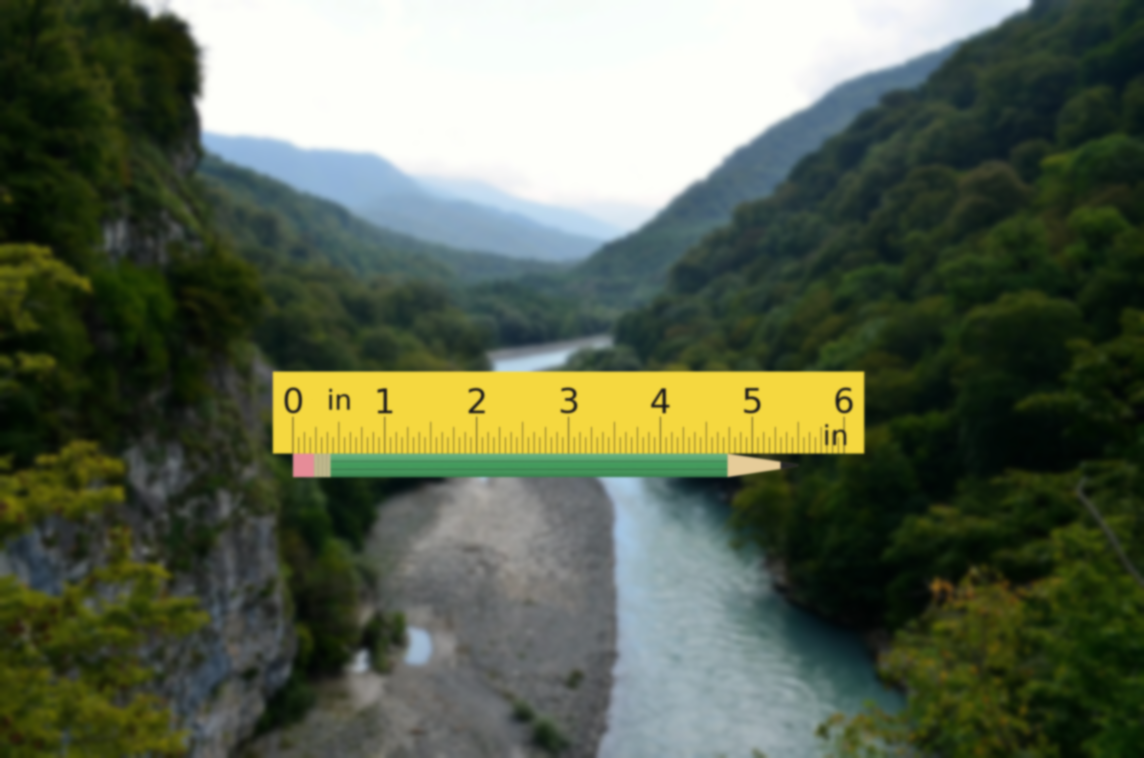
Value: 5.5 in
